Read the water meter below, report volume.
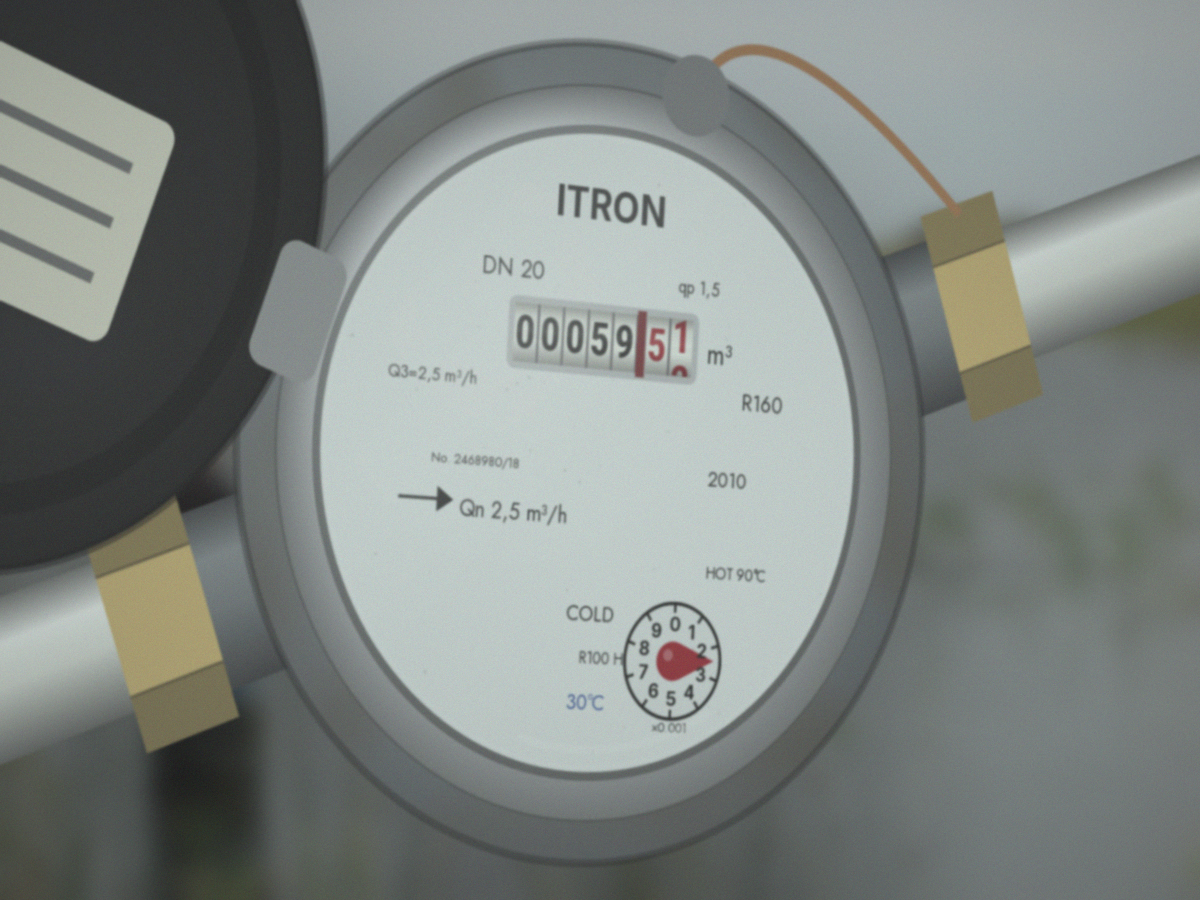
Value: 59.512 m³
